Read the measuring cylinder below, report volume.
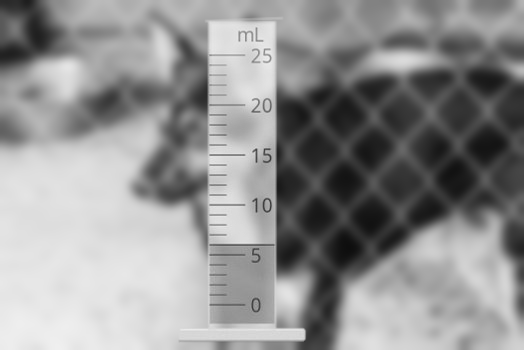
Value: 6 mL
